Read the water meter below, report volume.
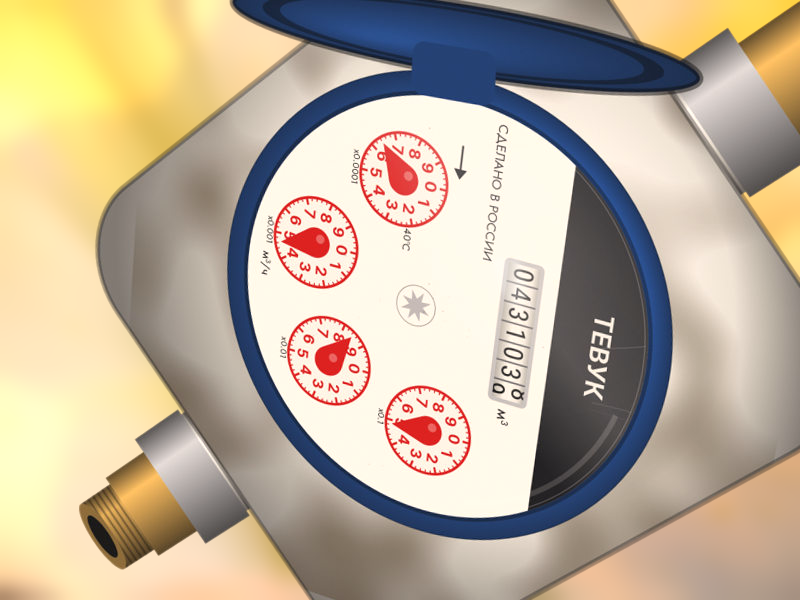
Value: 431038.4846 m³
